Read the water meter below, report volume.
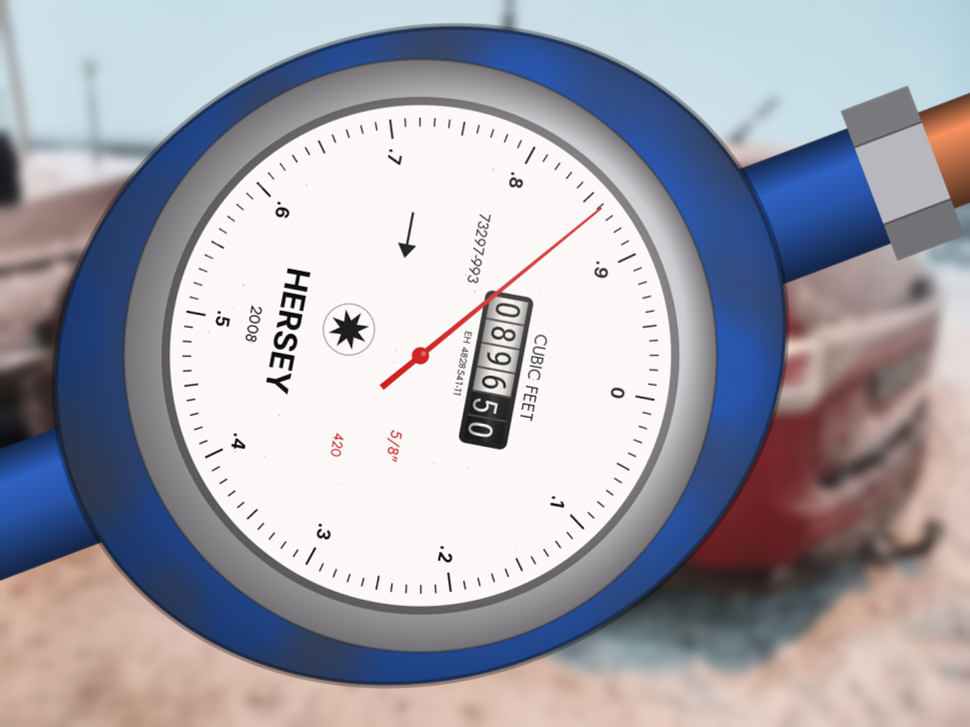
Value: 89649.86 ft³
